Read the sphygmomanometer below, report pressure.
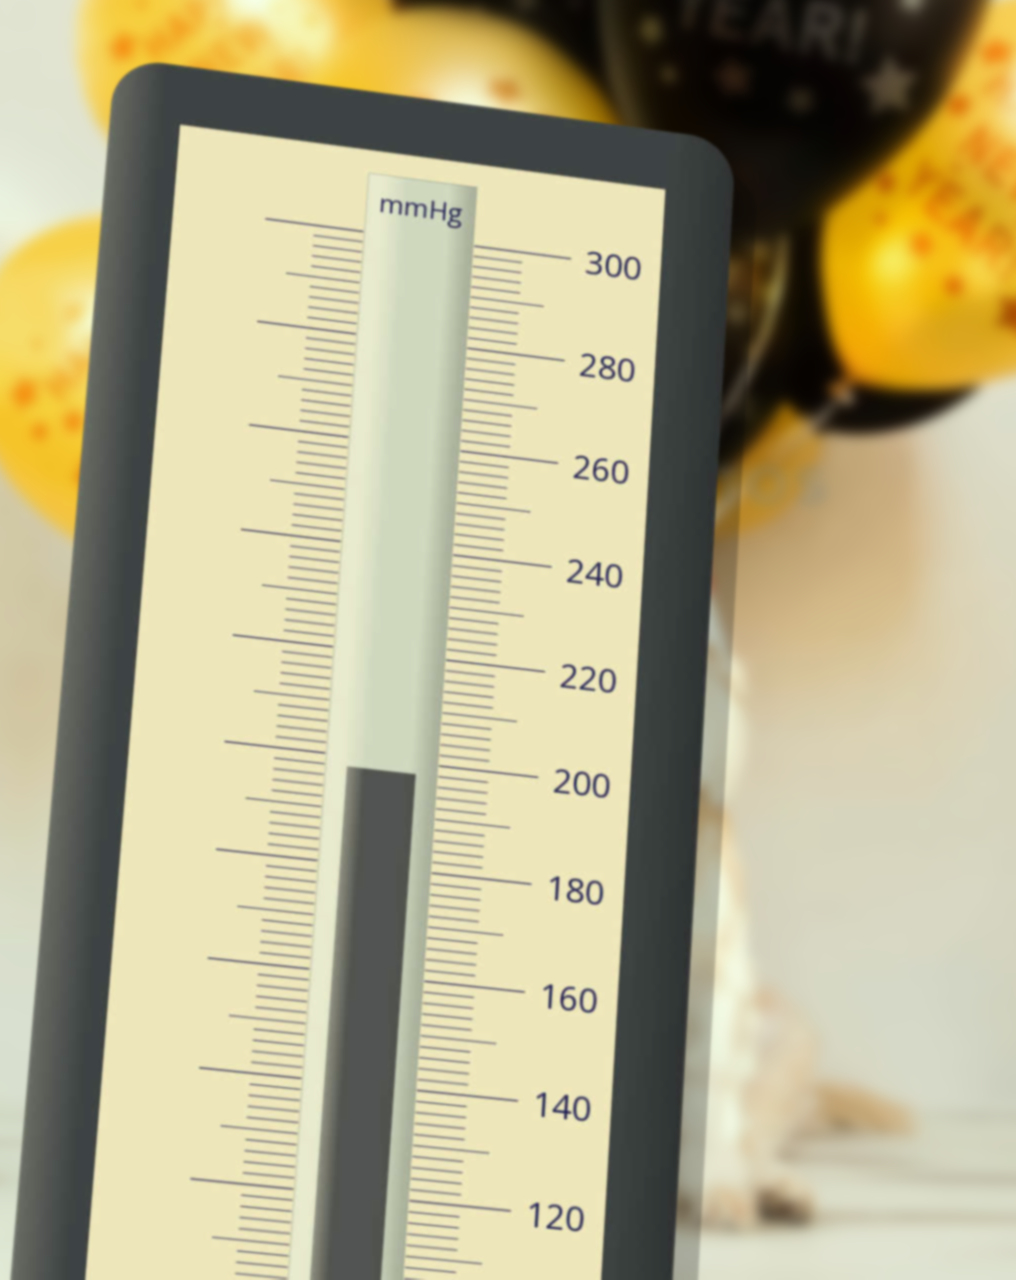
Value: 198 mmHg
